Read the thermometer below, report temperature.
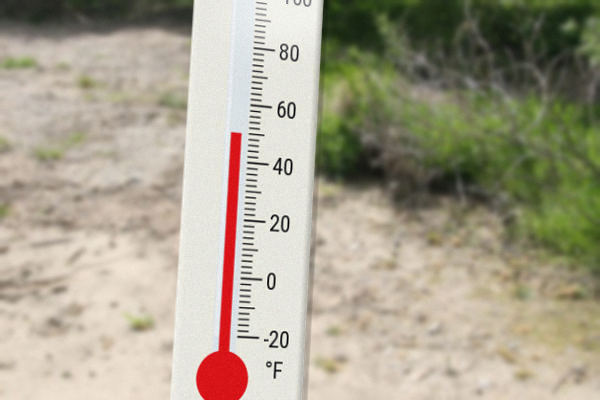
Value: 50 °F
